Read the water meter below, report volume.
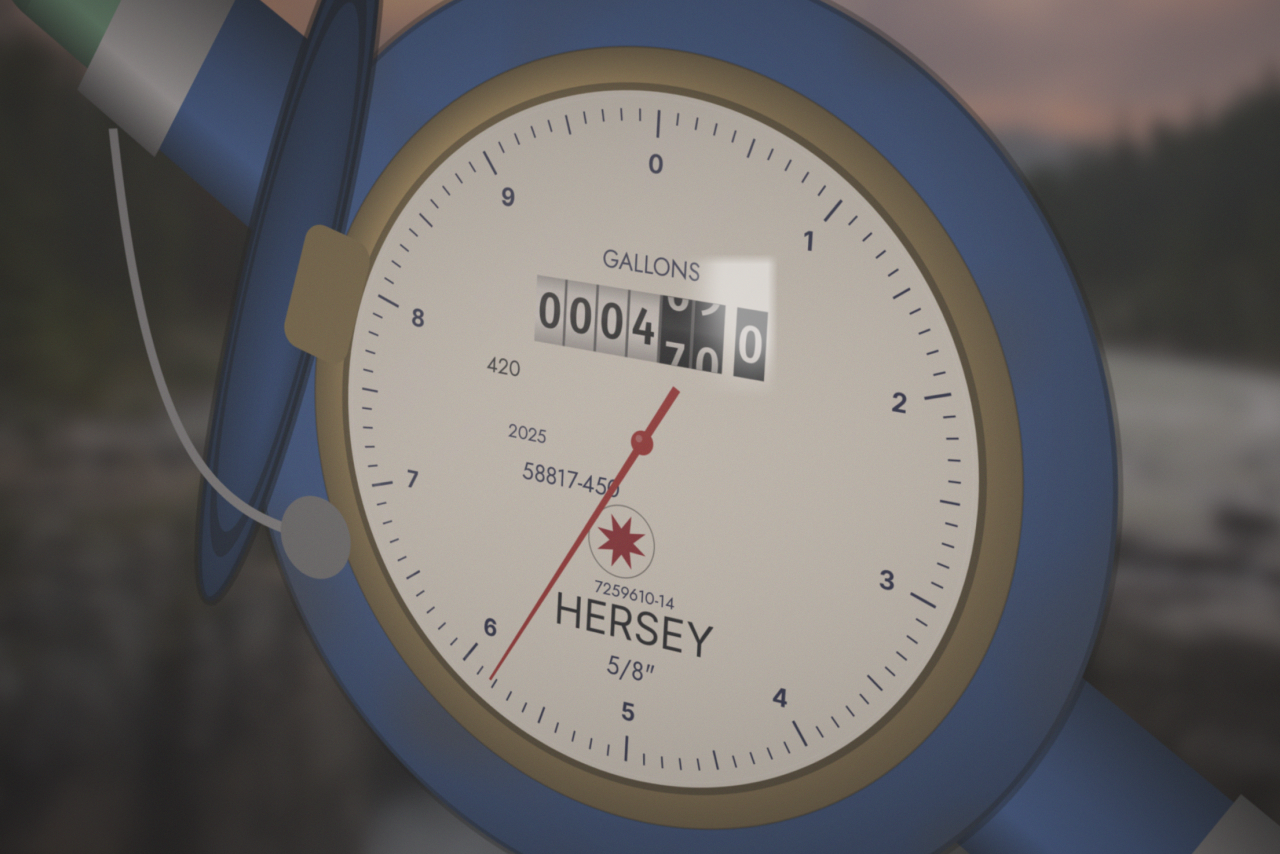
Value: 4695.8 gal
